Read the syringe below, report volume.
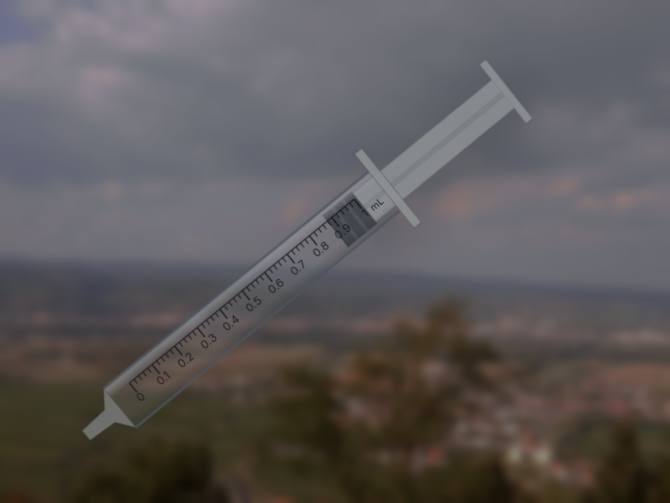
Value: 0.88 mL
